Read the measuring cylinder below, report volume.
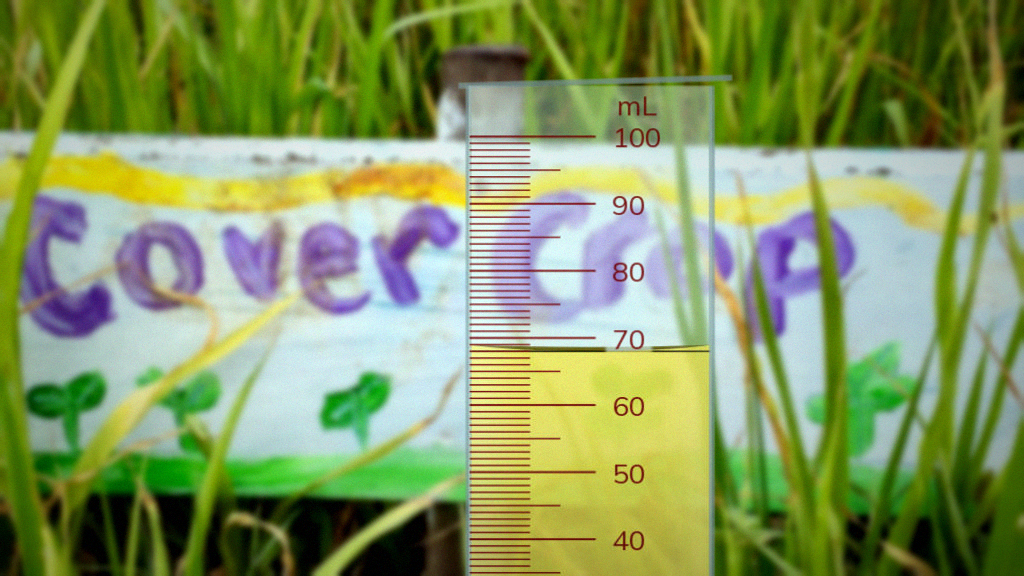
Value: 68 mL
